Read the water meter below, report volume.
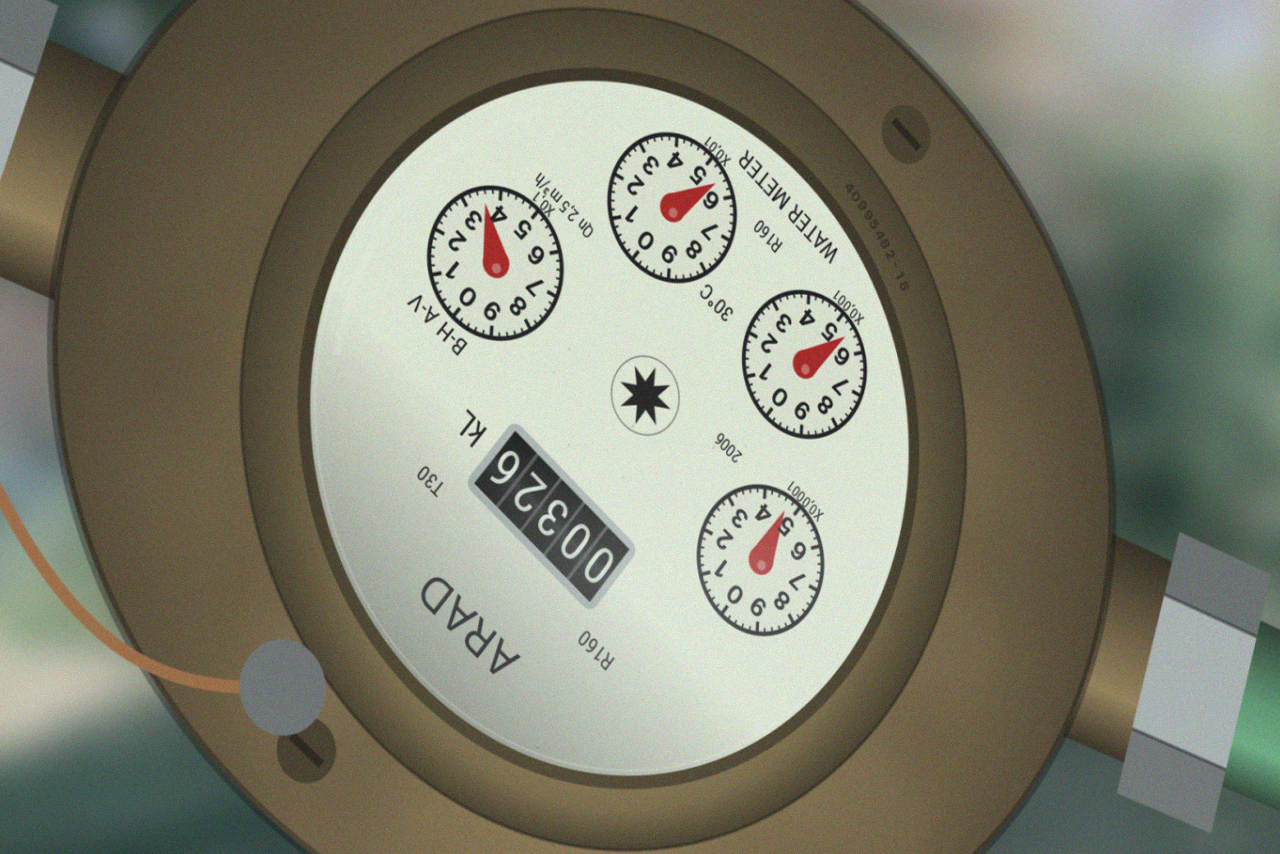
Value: 326.3554 kL
